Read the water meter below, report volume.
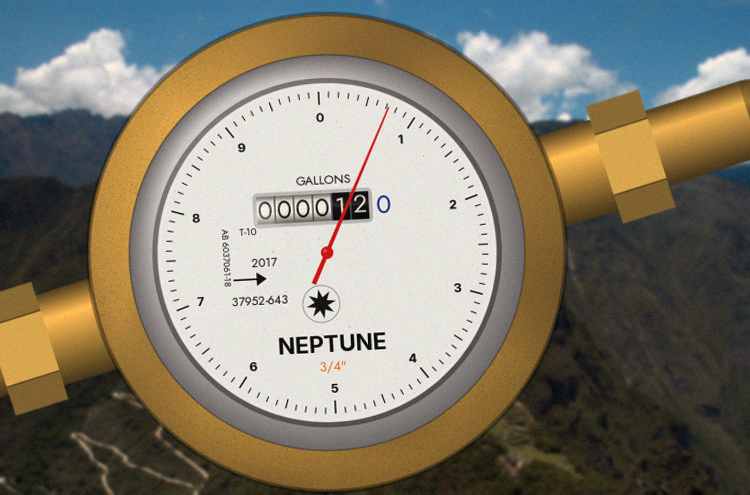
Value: 120.7 gal
